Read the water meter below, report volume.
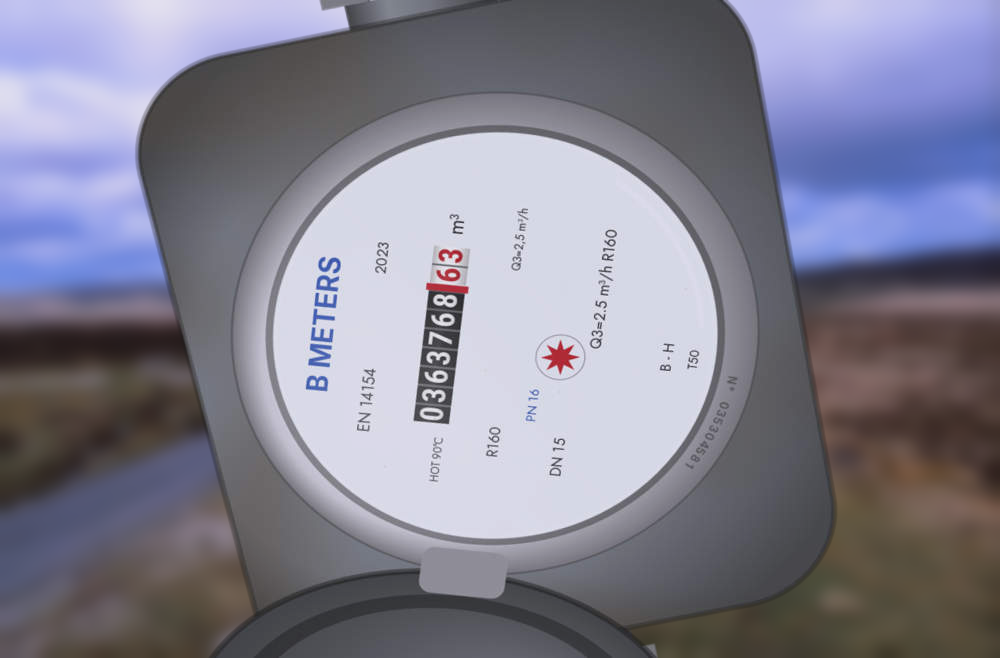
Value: 363768.63 m³
